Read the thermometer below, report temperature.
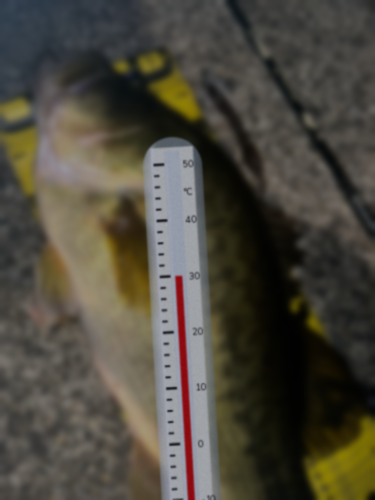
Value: 30 °C
